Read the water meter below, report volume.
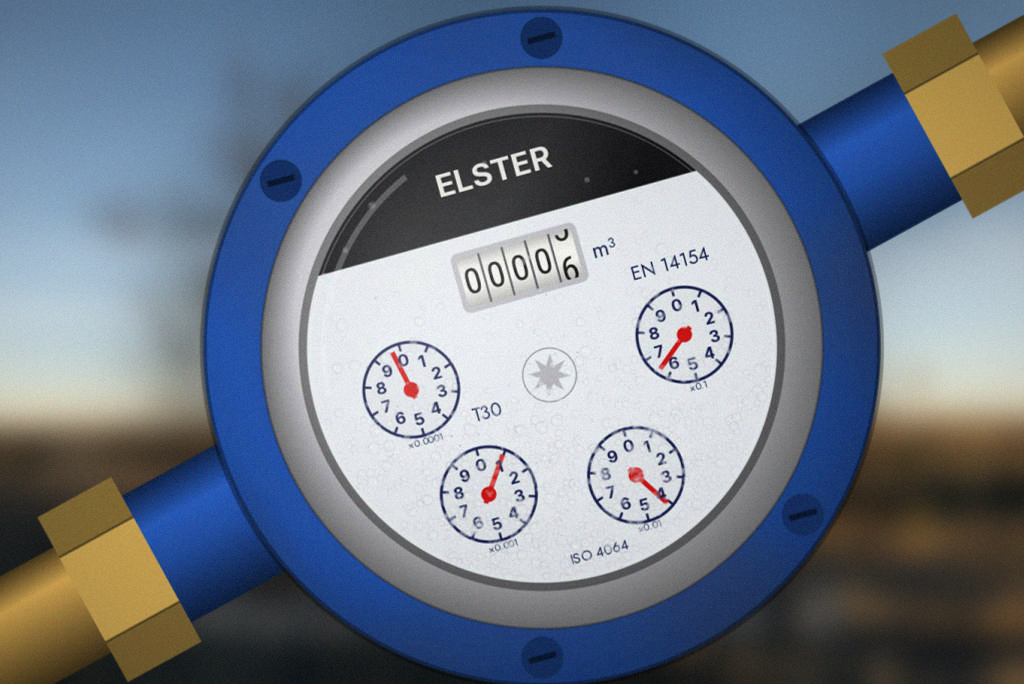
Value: 5.6409 m³
